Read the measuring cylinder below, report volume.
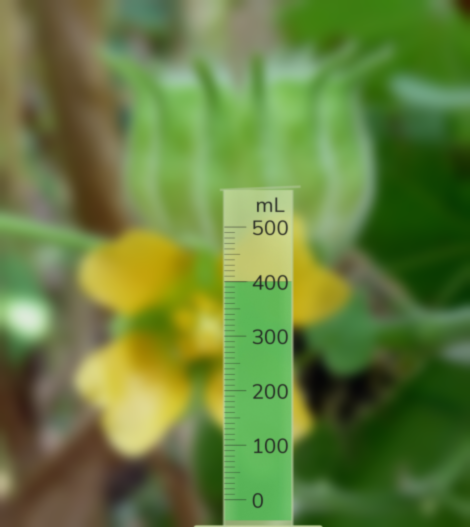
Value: 400 mL
